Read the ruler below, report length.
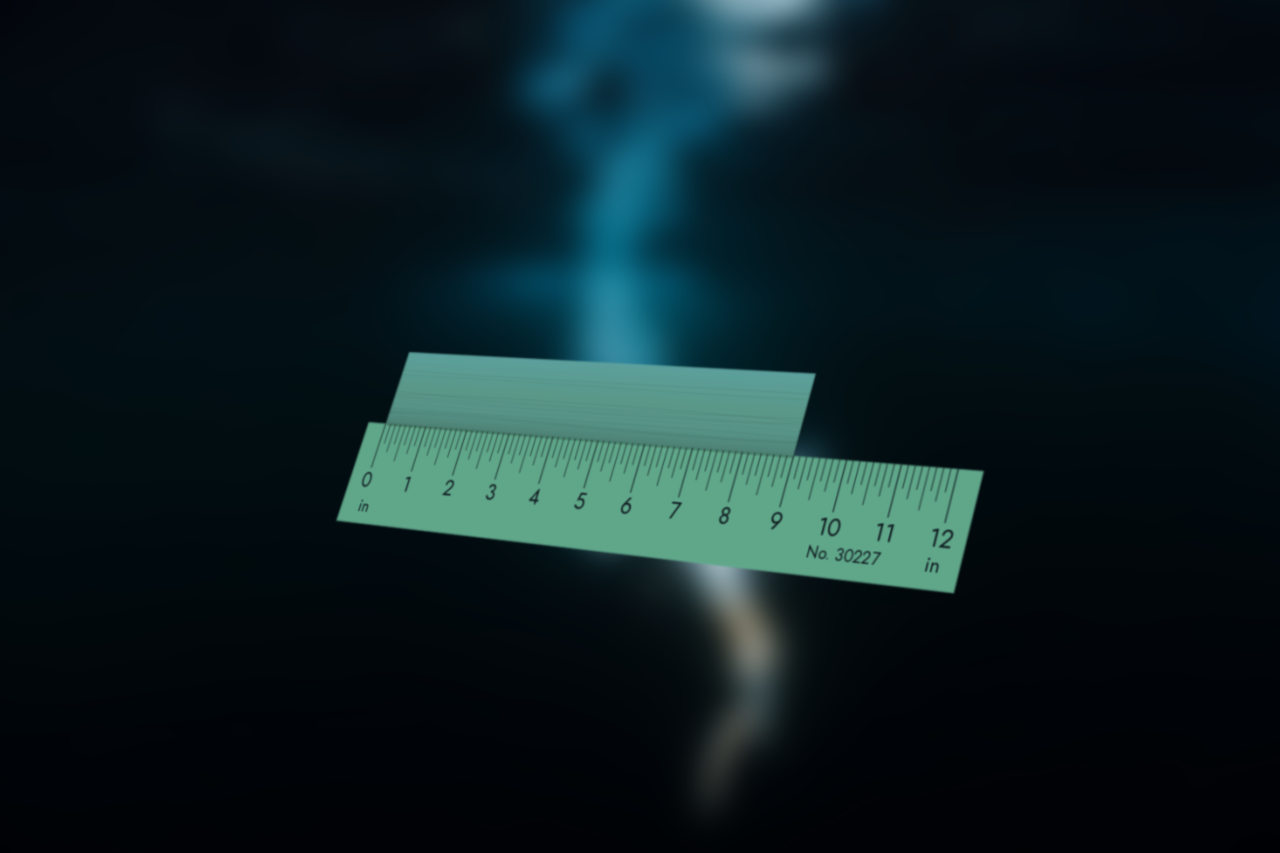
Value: 9 in
